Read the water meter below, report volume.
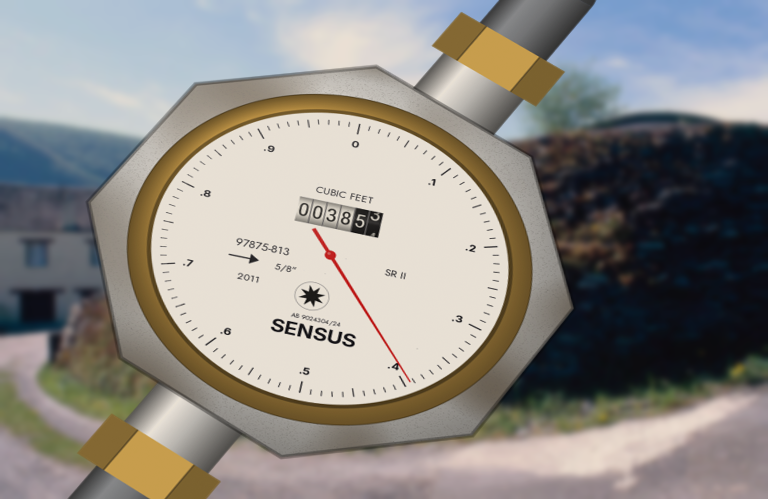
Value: 3853.39 ft³
